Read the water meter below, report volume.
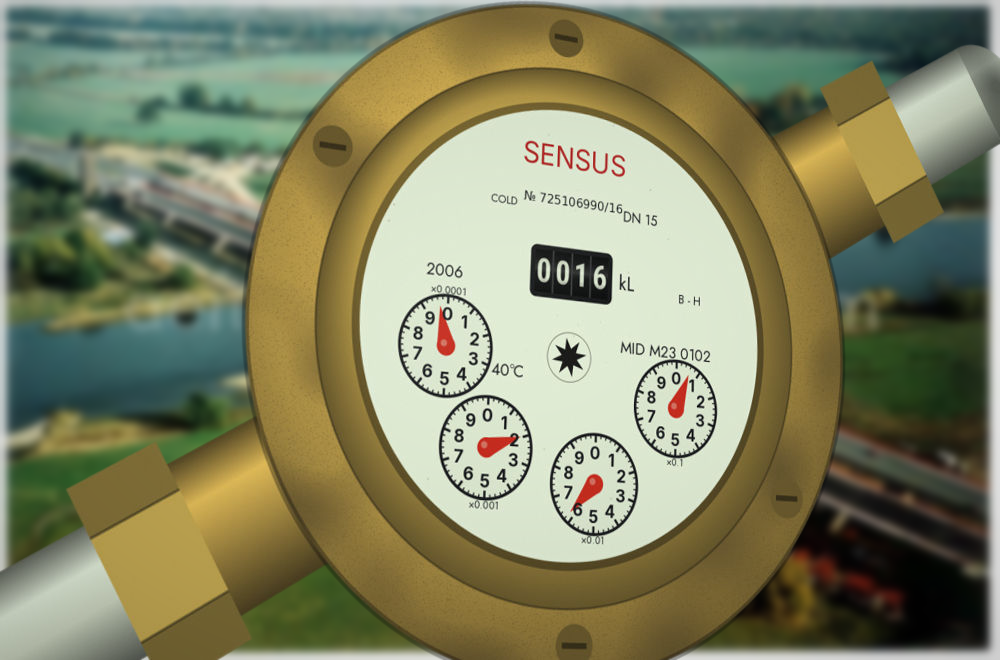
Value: 16.0619 kL
